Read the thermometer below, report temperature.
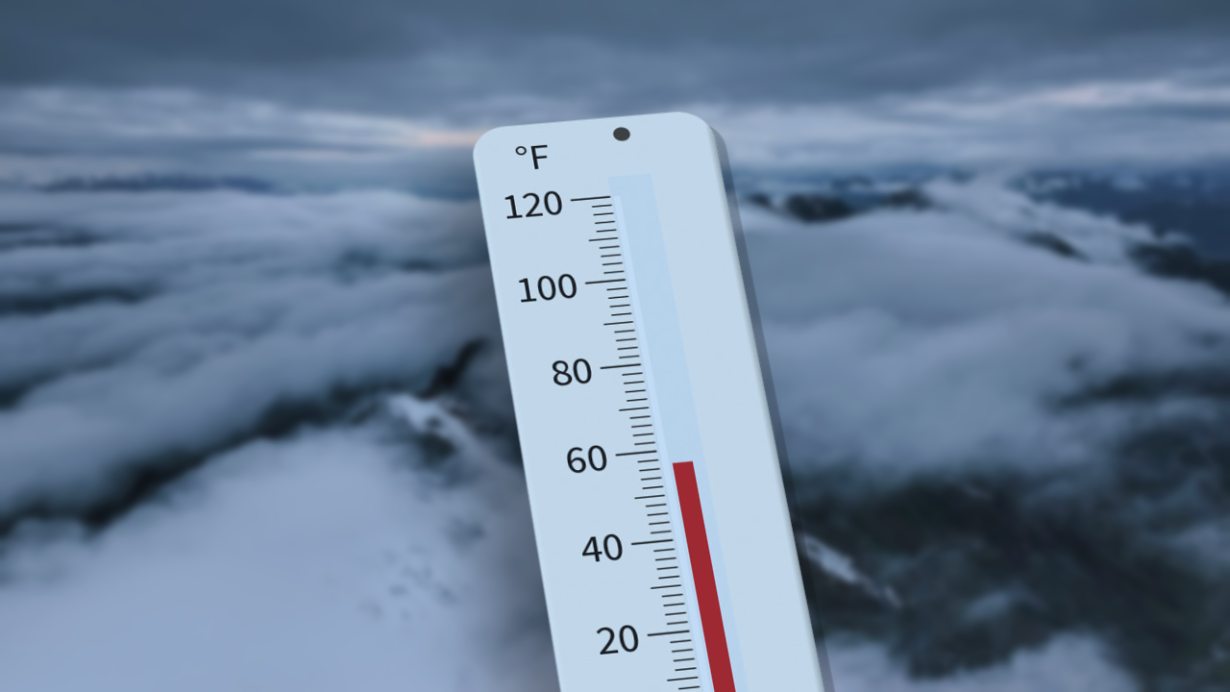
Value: 57 °F
